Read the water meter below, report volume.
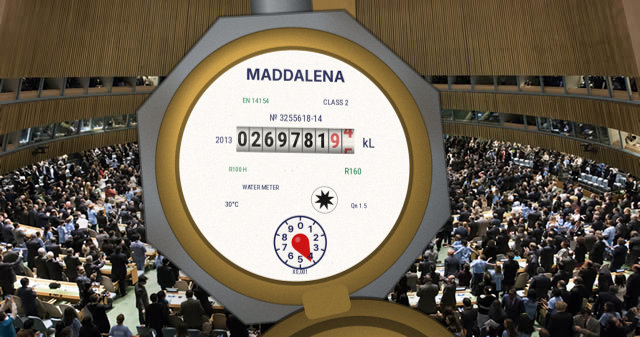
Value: 269781.944 kL
